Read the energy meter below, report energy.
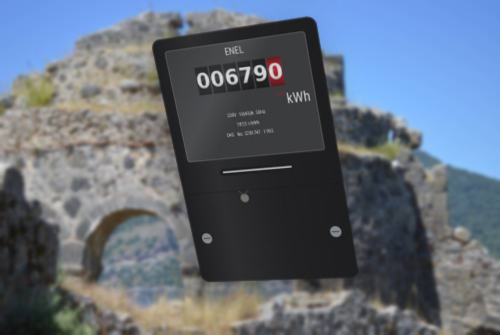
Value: 679.0 kWh
